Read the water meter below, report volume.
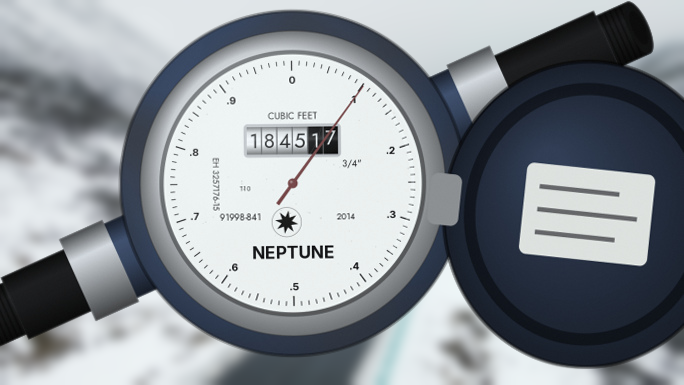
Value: 184517.10 ft³
